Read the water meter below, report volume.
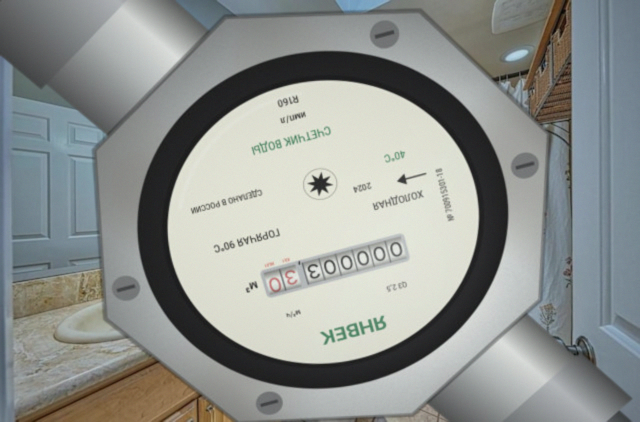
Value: 3.30 m³
